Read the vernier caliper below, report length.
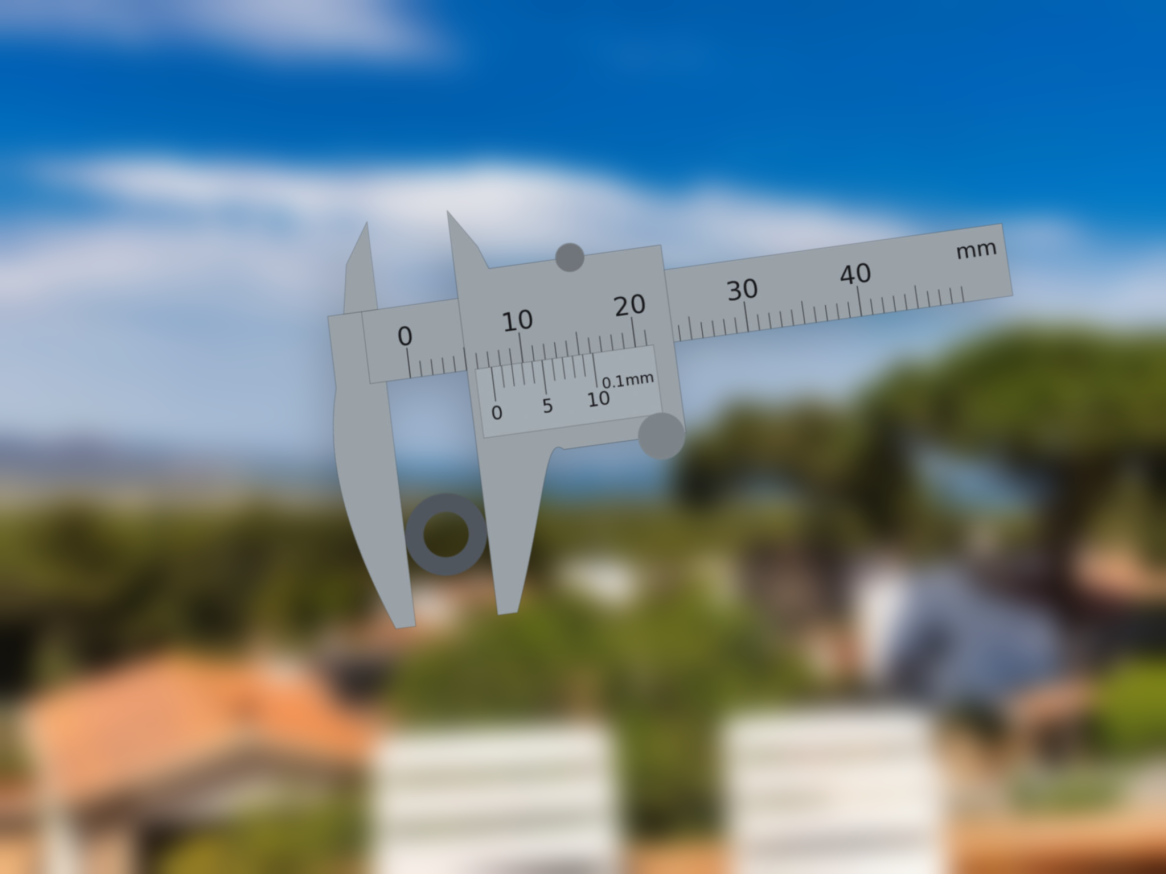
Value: 7.2 mm
